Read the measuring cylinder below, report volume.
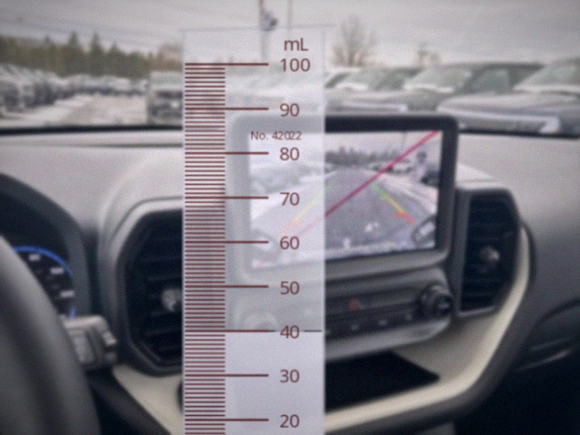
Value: 40 mL
